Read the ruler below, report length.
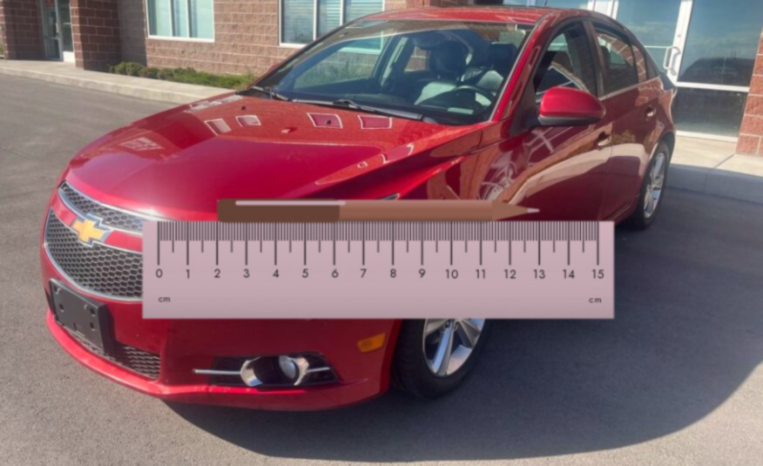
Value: 11 cm
